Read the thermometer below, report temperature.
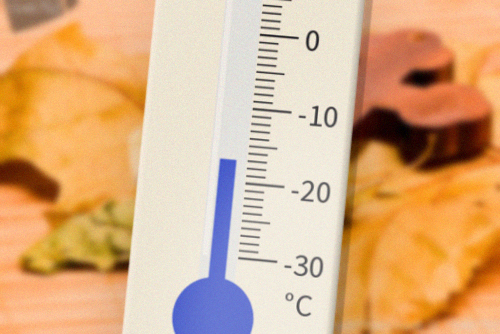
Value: -17 °C
